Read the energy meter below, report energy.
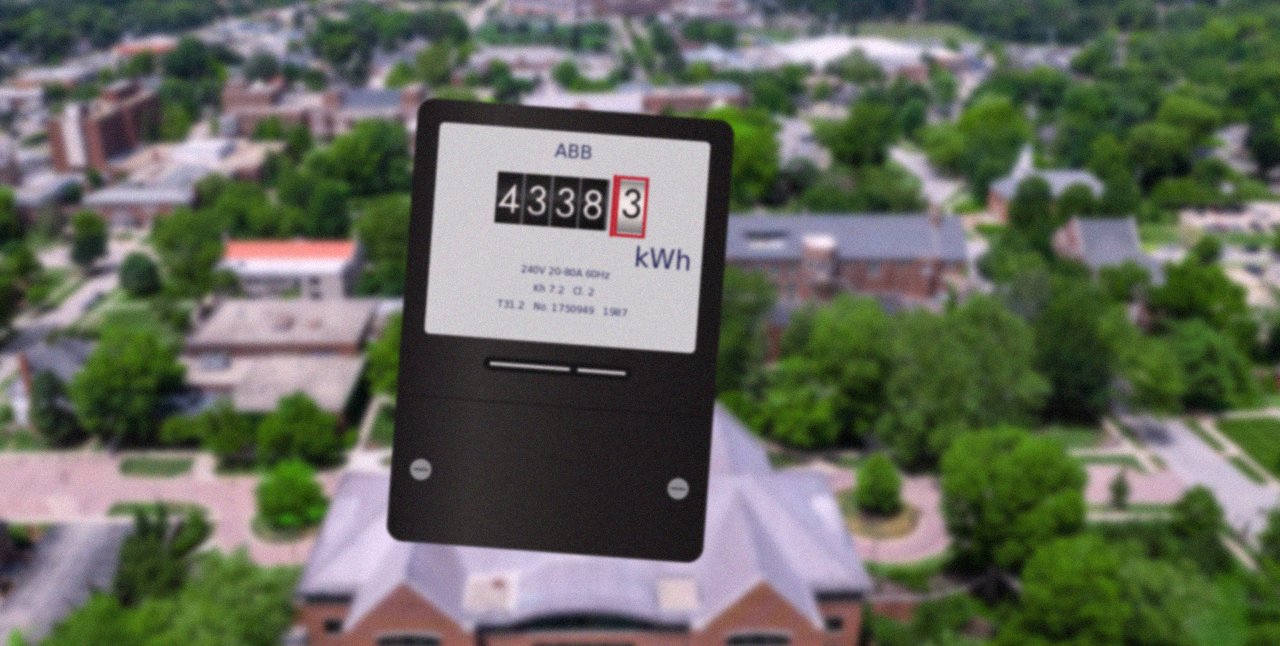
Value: 4338.3 kWh
